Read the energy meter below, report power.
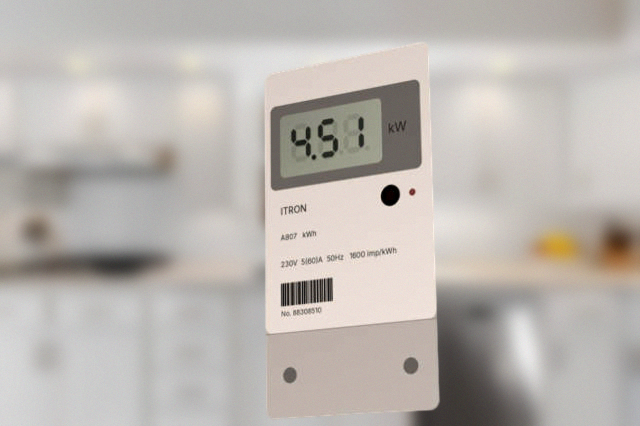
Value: 4.51 kW
